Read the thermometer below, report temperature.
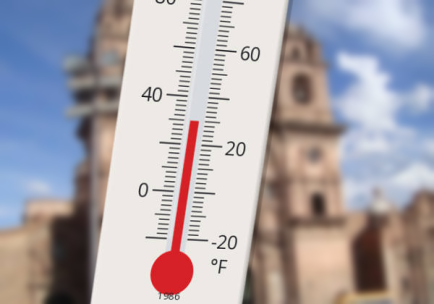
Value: 30 °F
